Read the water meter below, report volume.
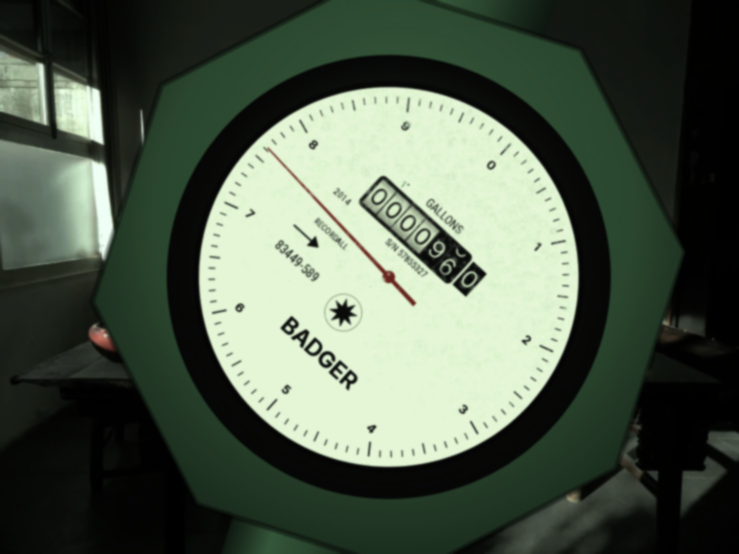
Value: 957.6 gal
